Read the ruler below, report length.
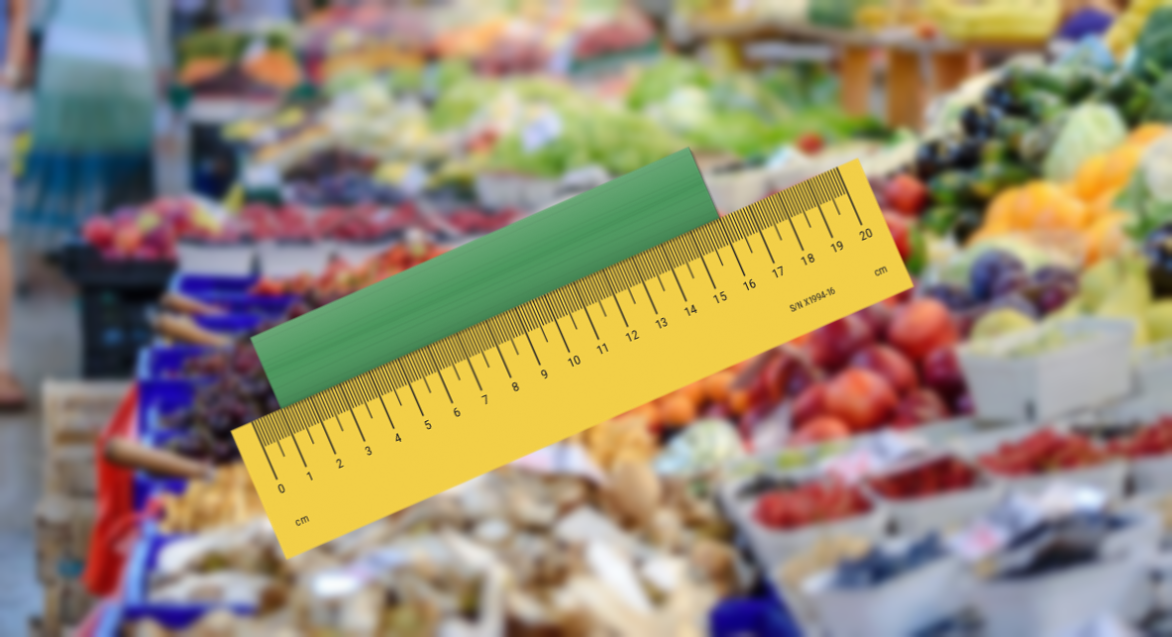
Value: 15 cm
